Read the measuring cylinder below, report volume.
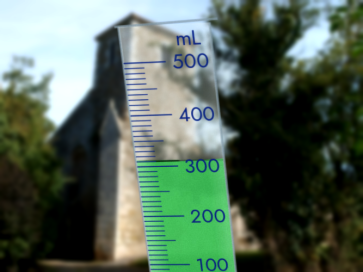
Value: 310 mL
